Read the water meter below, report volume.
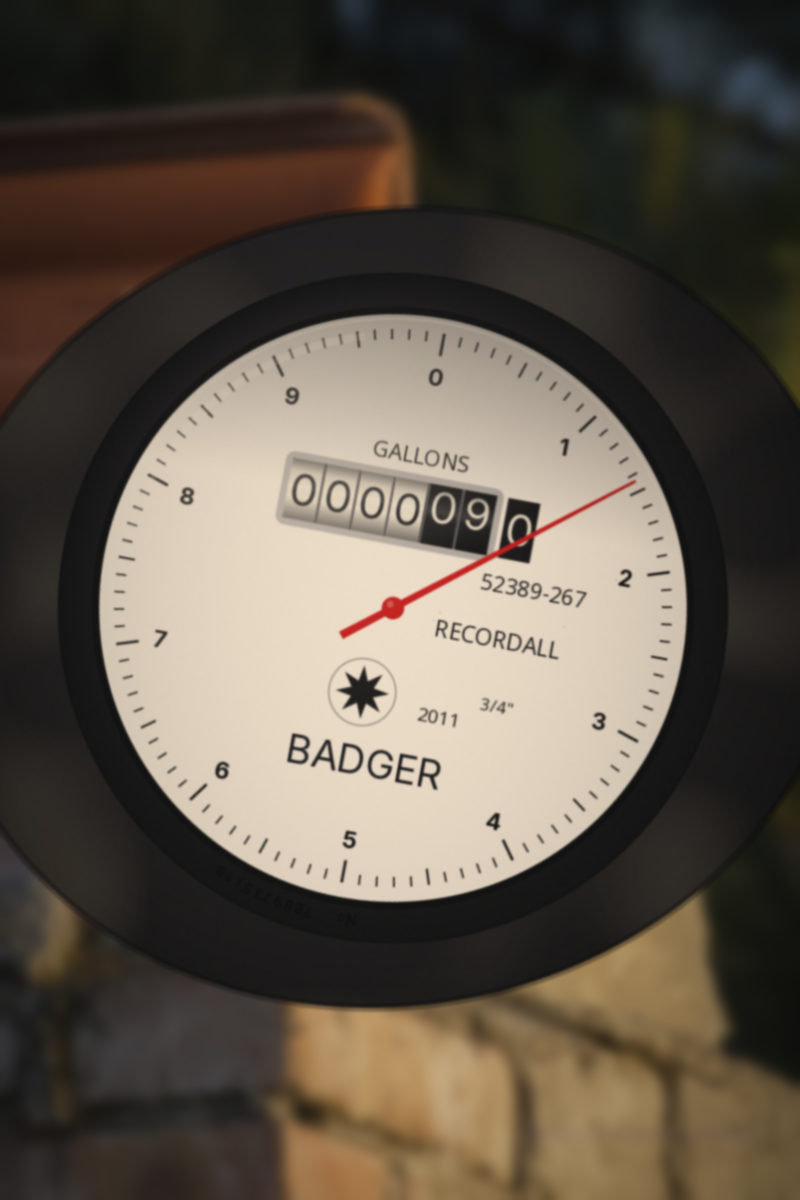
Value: 91.4 gal
